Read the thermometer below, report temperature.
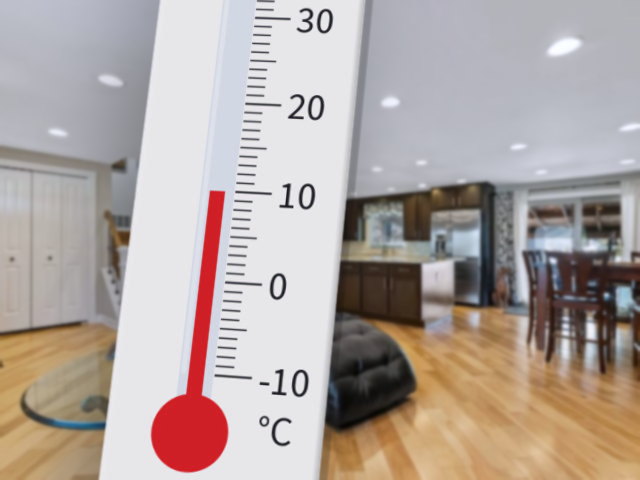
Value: 10 °C
